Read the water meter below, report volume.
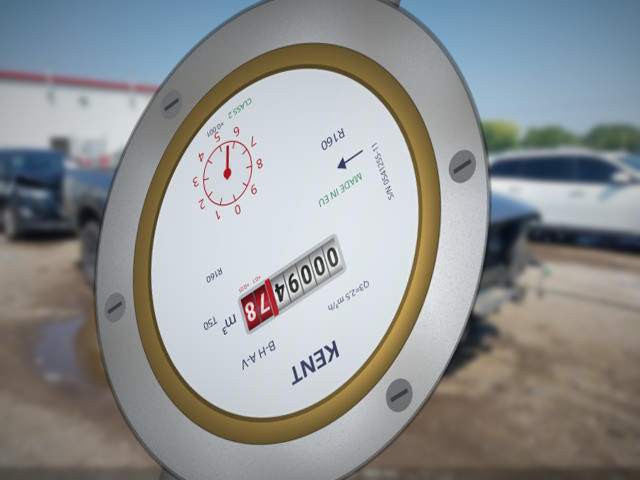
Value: 94.785 m³
